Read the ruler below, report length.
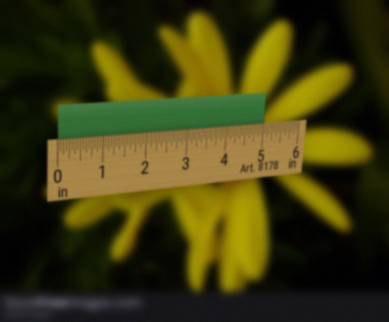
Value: 5 in
